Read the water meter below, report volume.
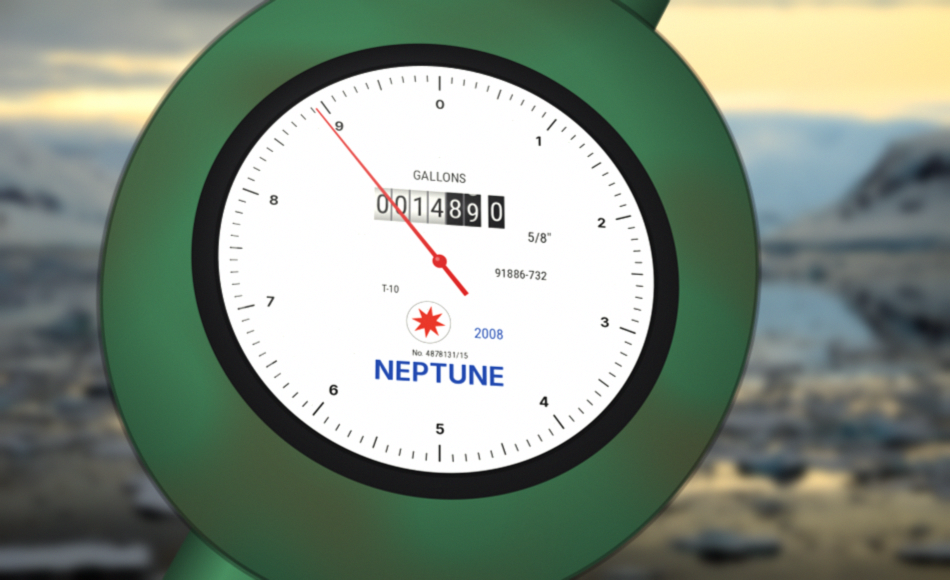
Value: 14888.9 gal
